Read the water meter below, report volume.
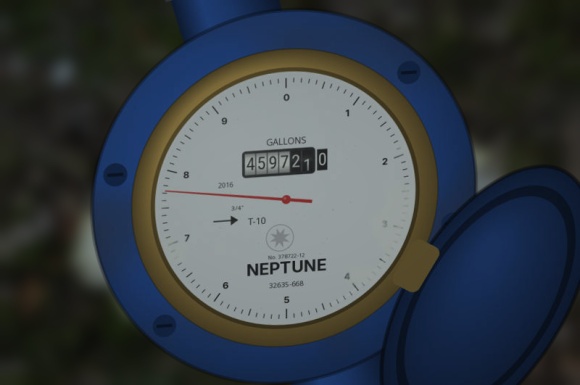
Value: 4597207.7 gal
